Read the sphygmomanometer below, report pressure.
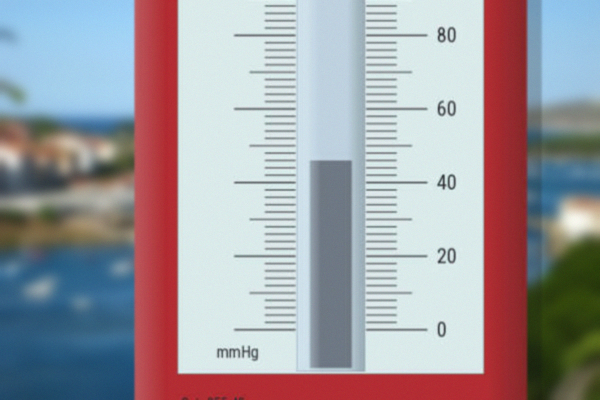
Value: 46 mmHg
